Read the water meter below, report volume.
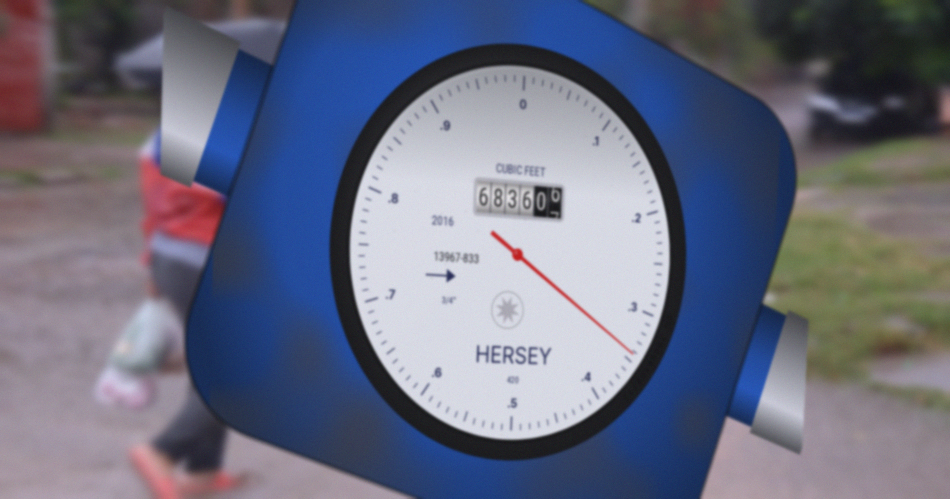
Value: 683606.34 ft³
